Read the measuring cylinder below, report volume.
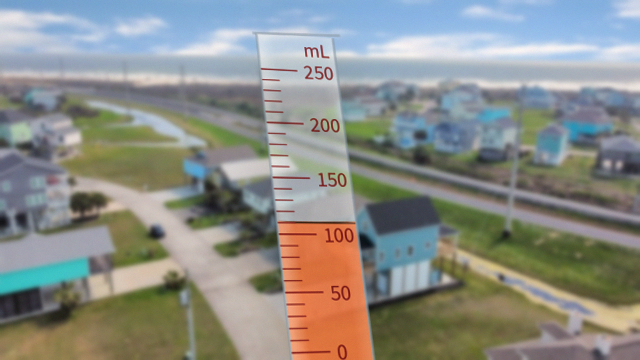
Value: 110 mL
